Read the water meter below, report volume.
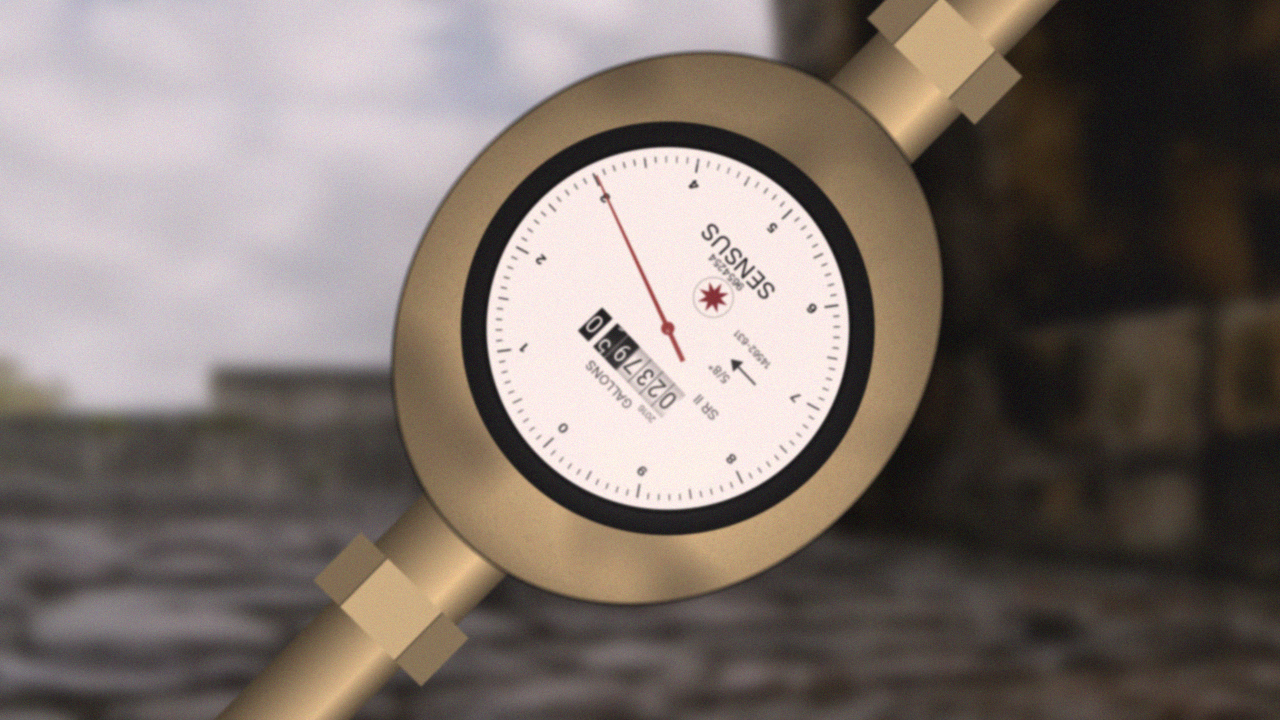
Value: 237953.0 gal
